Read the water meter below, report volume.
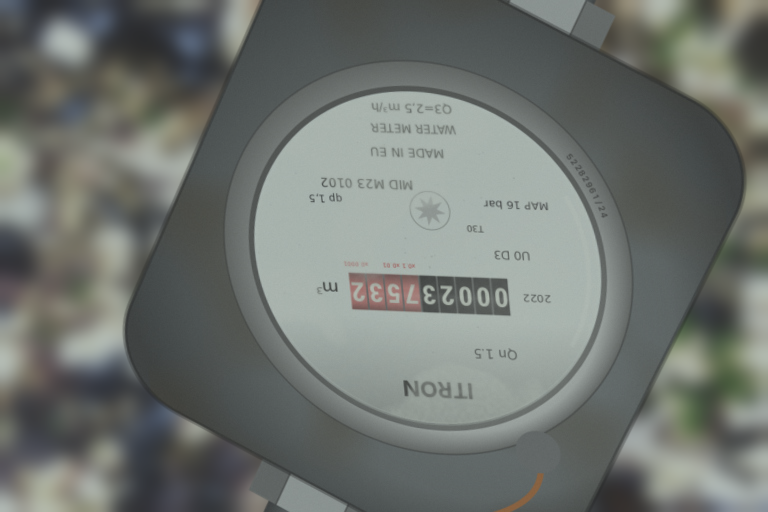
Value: 23.7532 m³
